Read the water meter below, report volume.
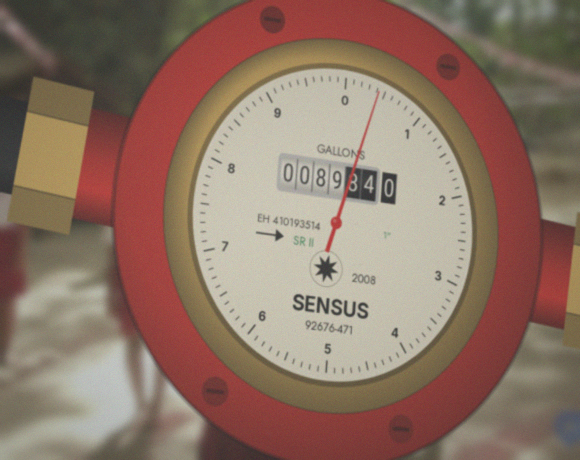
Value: 89840.4 gal
